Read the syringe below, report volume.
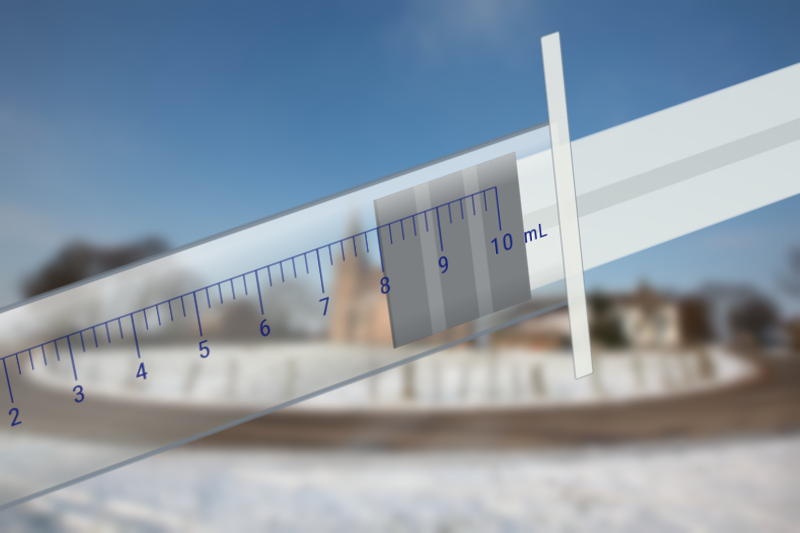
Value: 8 mL
